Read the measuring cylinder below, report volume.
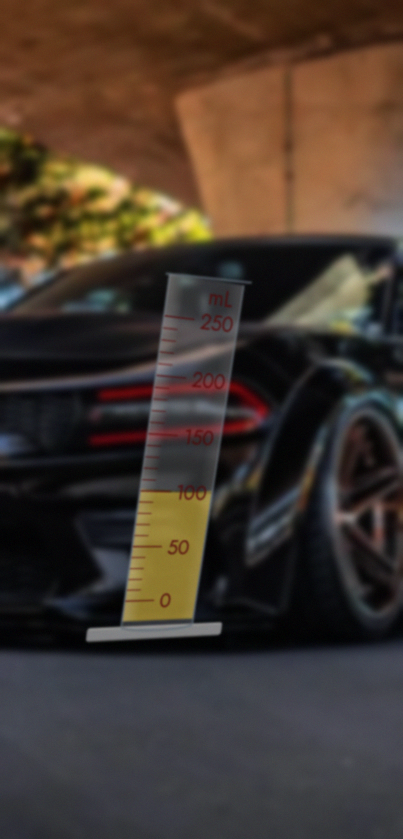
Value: 100 mL
